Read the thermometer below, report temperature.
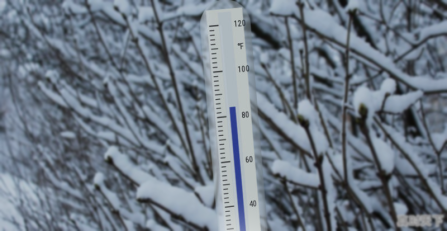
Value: 84 °F
